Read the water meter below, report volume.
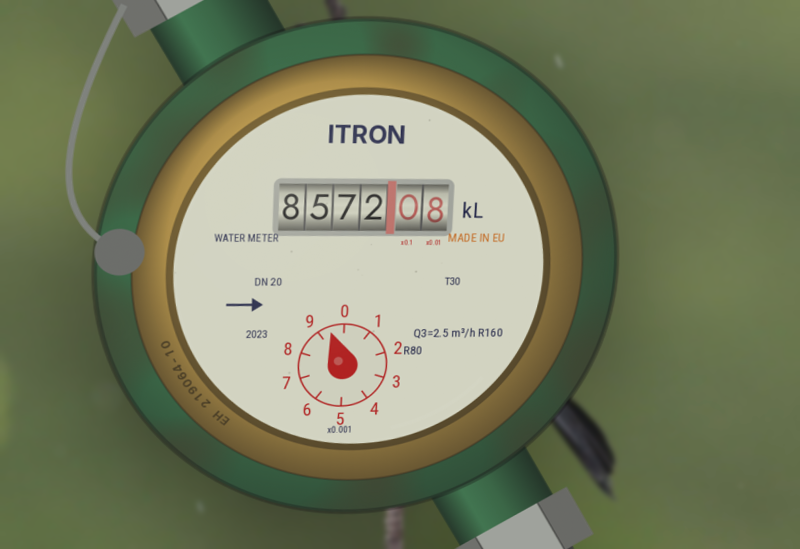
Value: 8572.079 kL
